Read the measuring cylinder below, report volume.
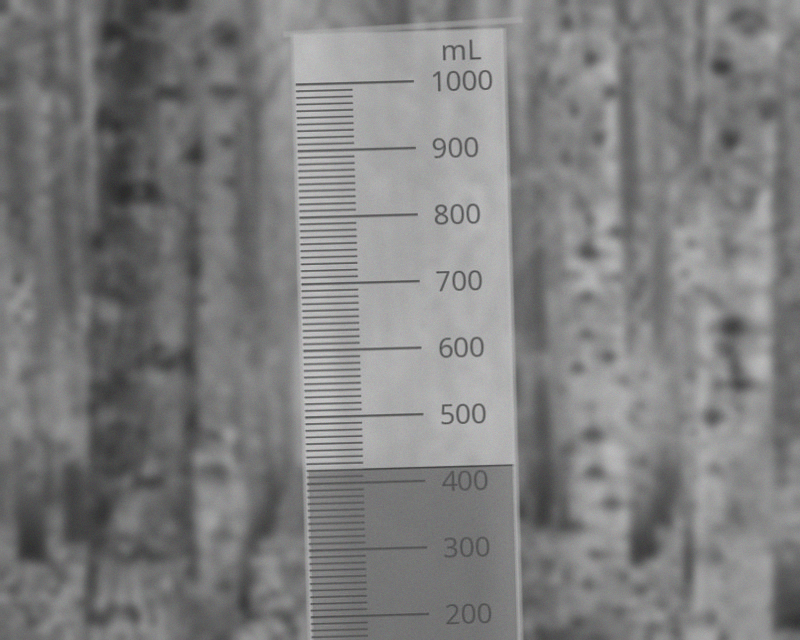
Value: 420 mL
